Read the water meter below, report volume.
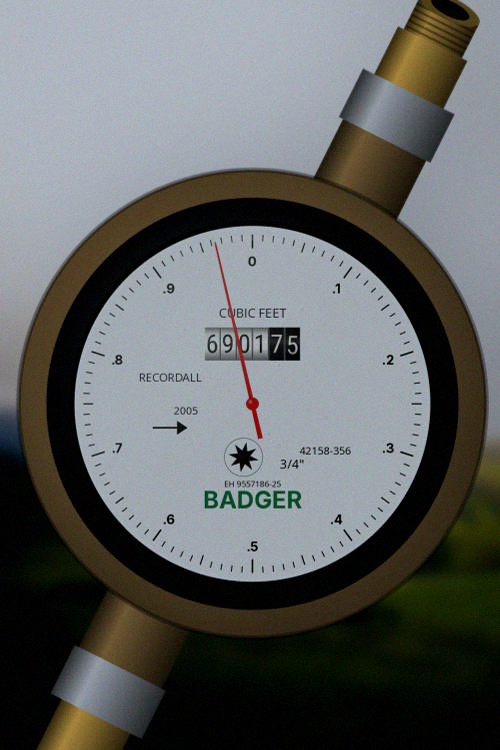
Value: 690174.96 ft³
